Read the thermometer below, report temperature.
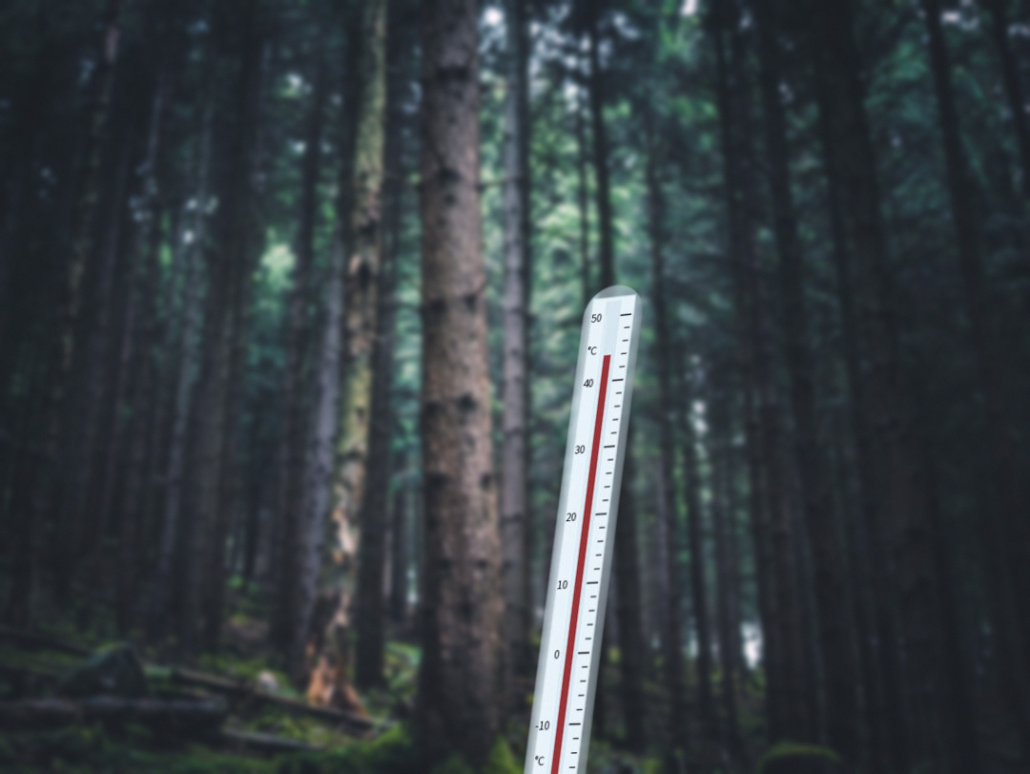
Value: 44 °C
